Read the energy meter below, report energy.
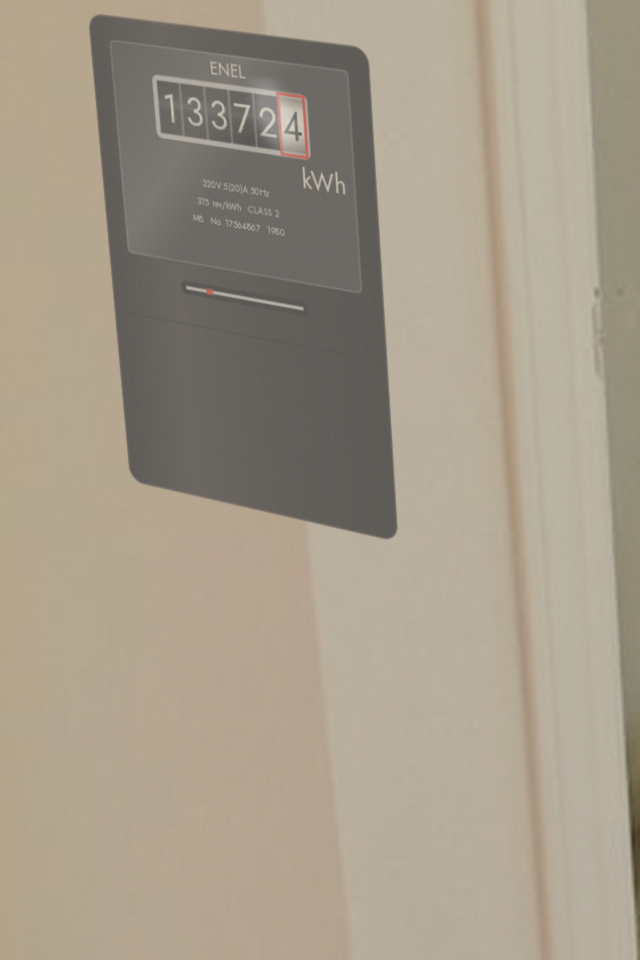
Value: 13372.4 kWh
